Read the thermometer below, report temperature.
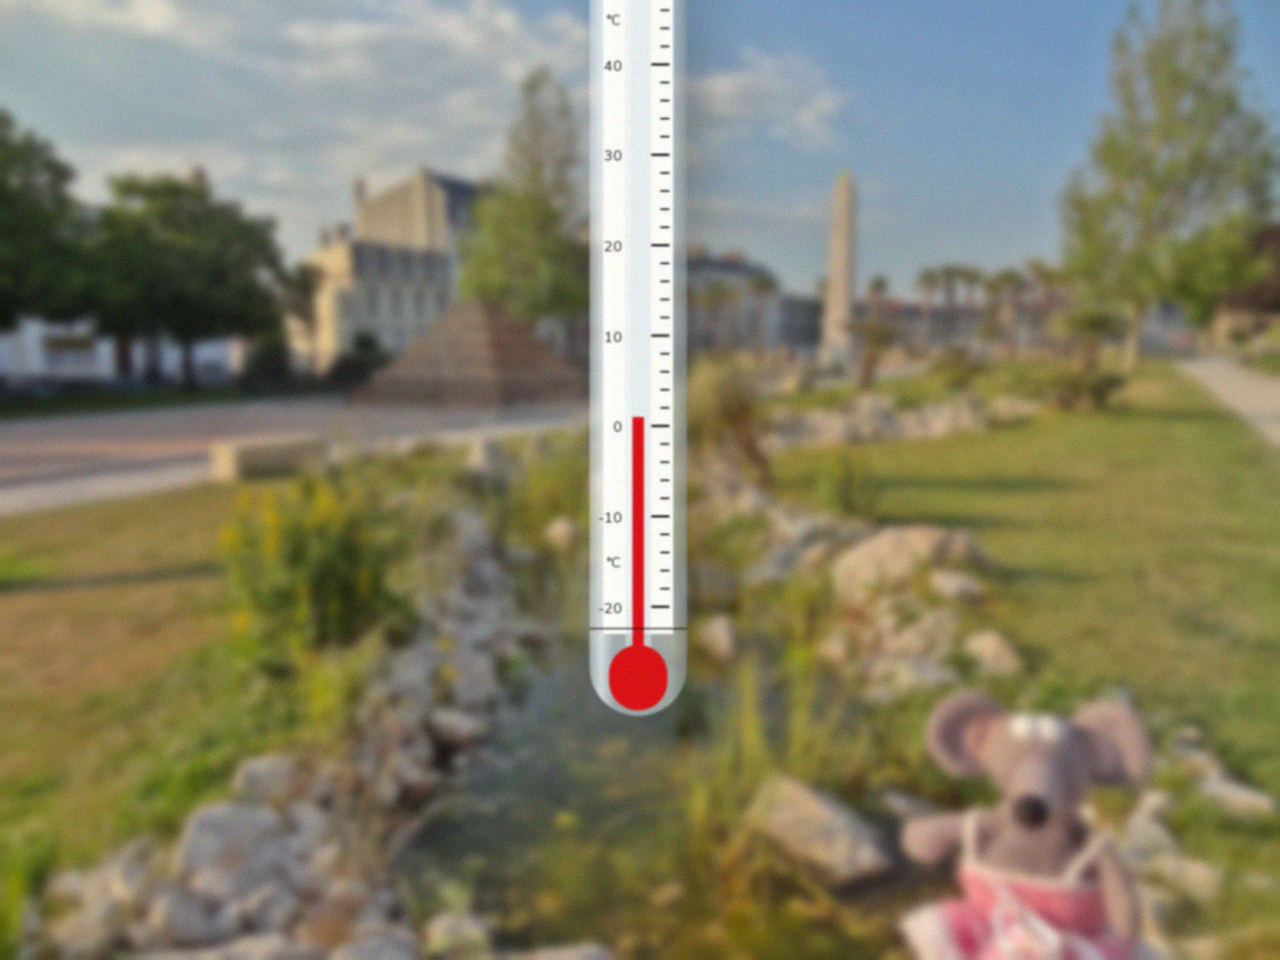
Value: 1 °C
